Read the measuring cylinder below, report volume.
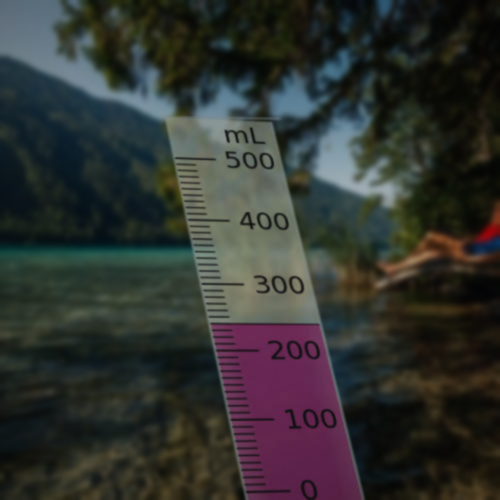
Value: 240 mL
